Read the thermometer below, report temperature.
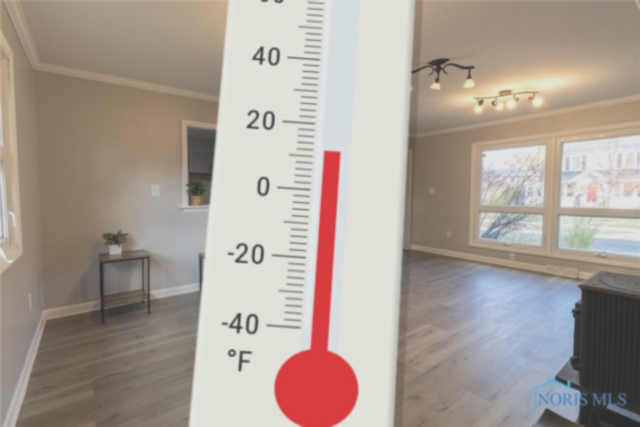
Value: 12 °F
